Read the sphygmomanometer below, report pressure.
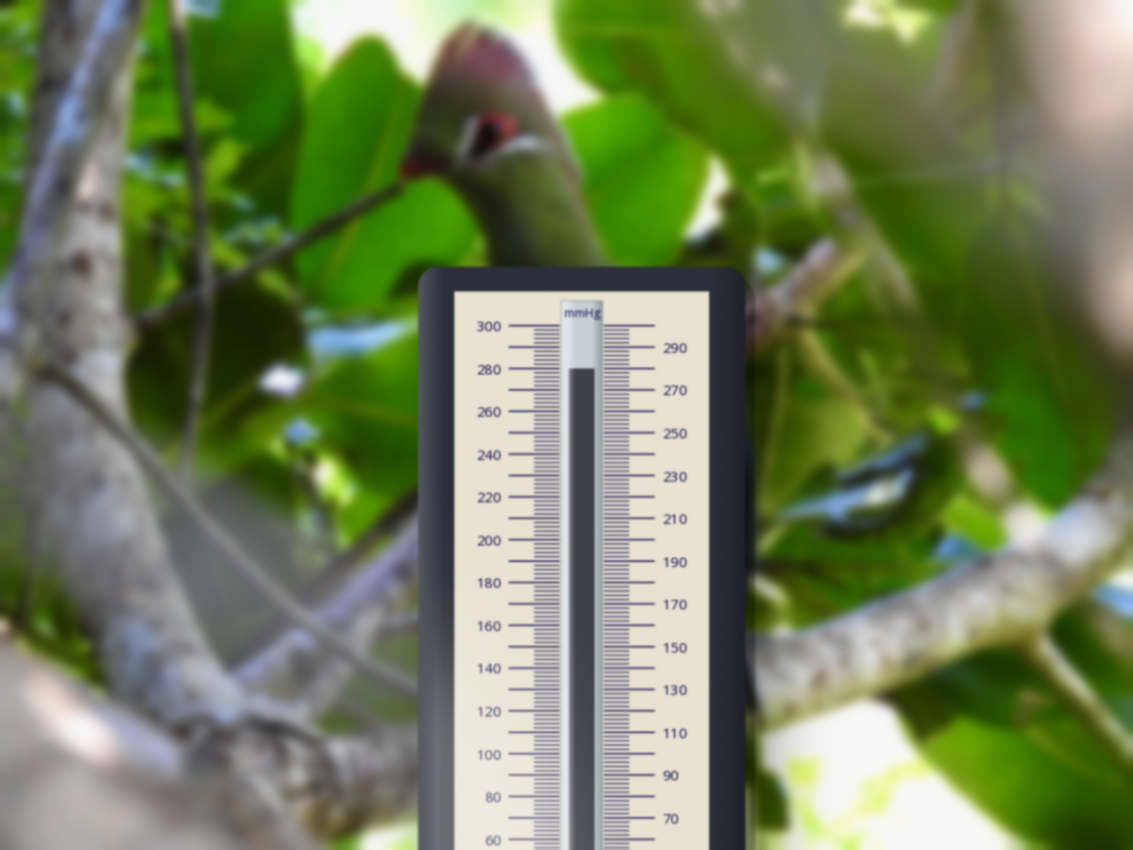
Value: 280 mmHg
